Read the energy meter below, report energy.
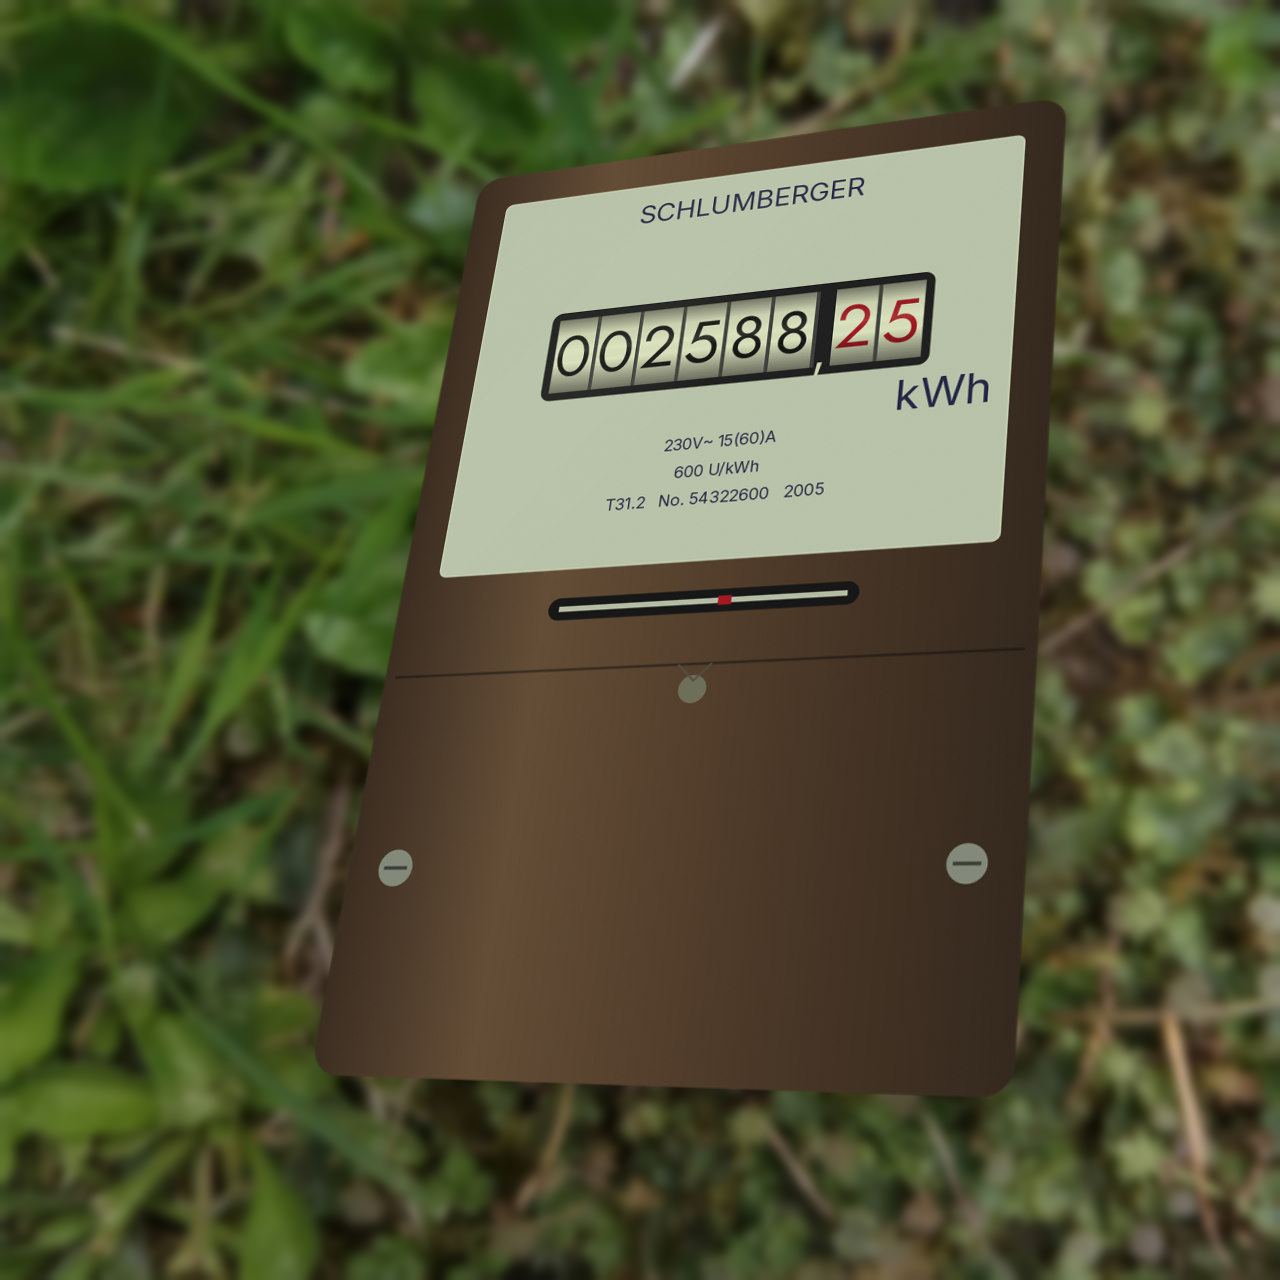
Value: 2588.25 kWh
